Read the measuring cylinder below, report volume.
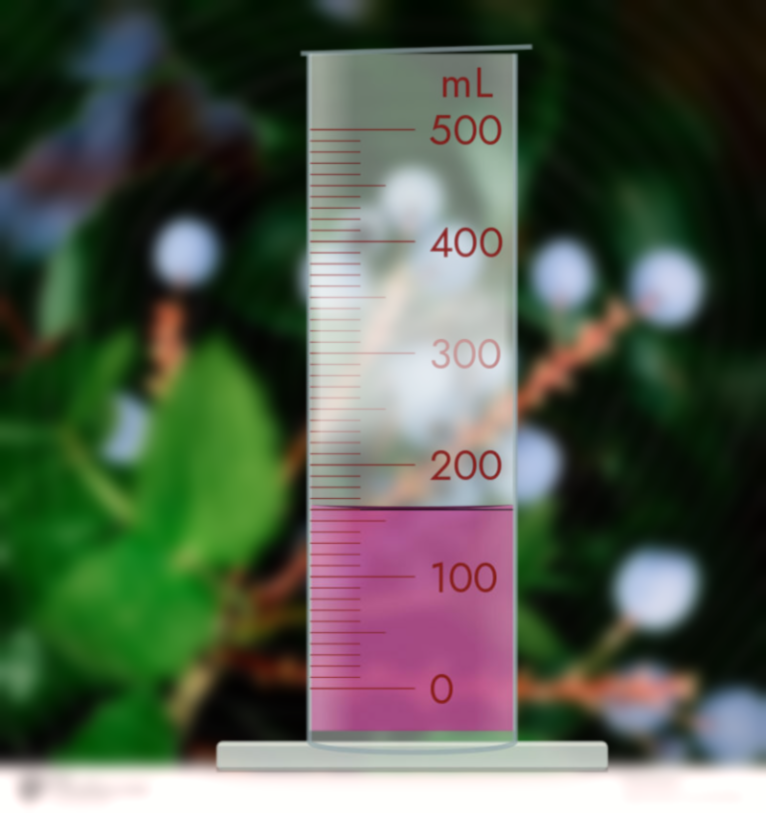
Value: 160 mL
